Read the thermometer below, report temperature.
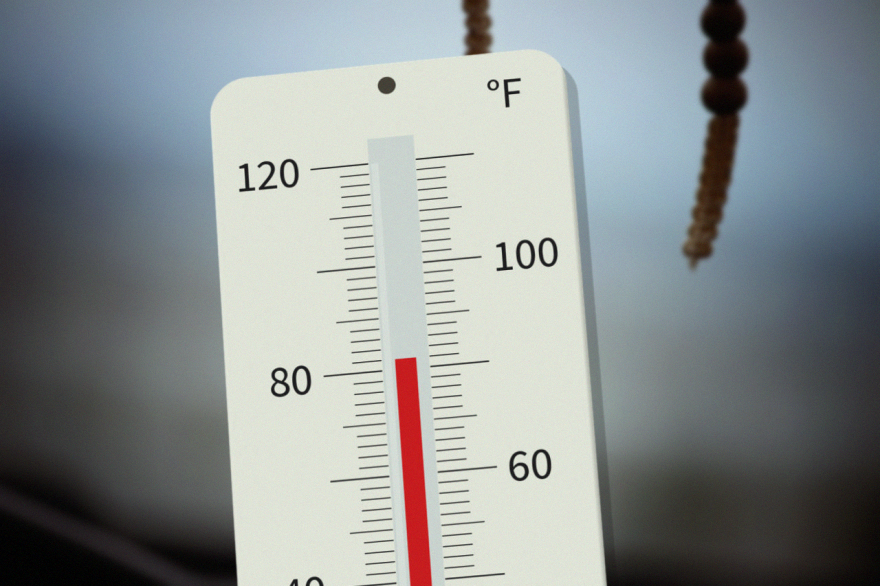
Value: 82 °F
